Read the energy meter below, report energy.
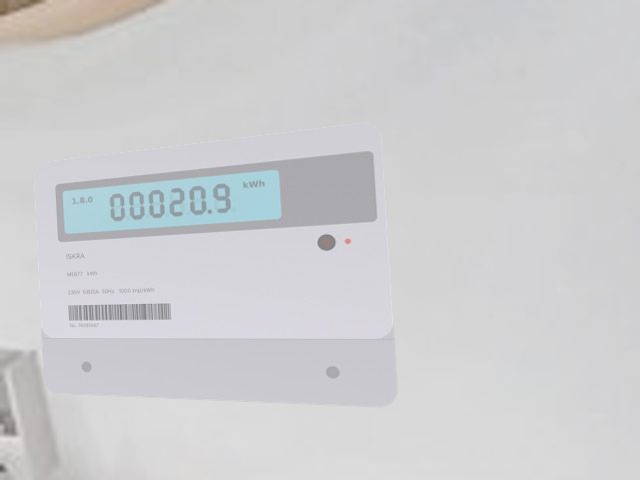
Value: 20.9 kWh
